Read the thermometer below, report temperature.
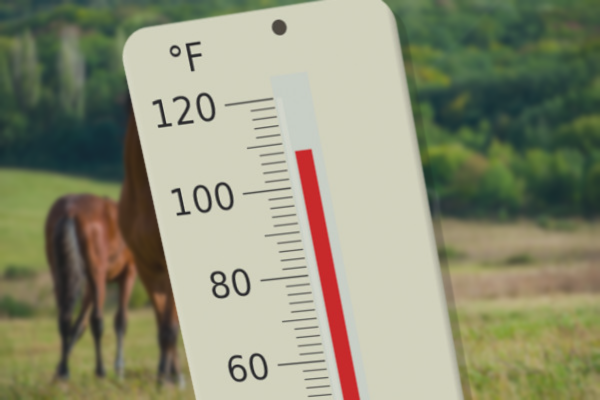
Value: 108 °F
